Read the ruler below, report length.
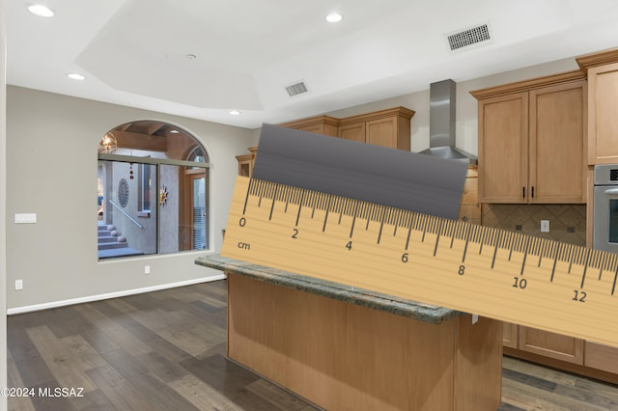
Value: 7.5 cm
